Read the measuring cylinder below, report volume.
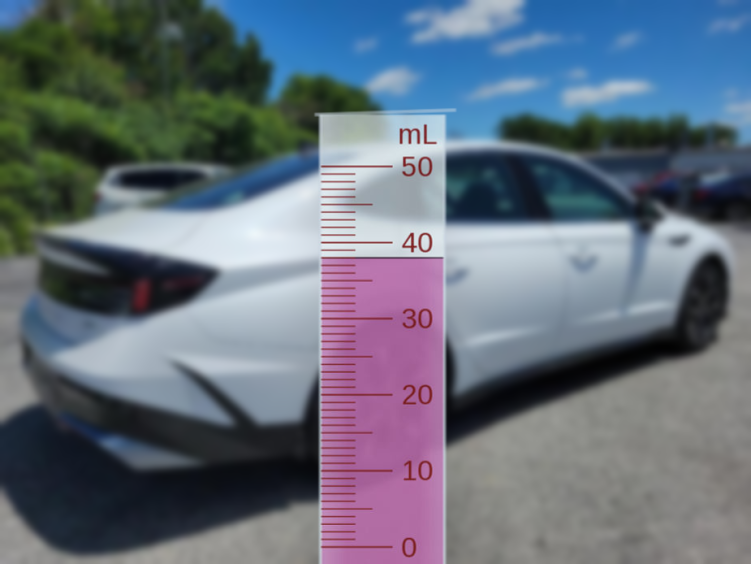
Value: 38 mL
